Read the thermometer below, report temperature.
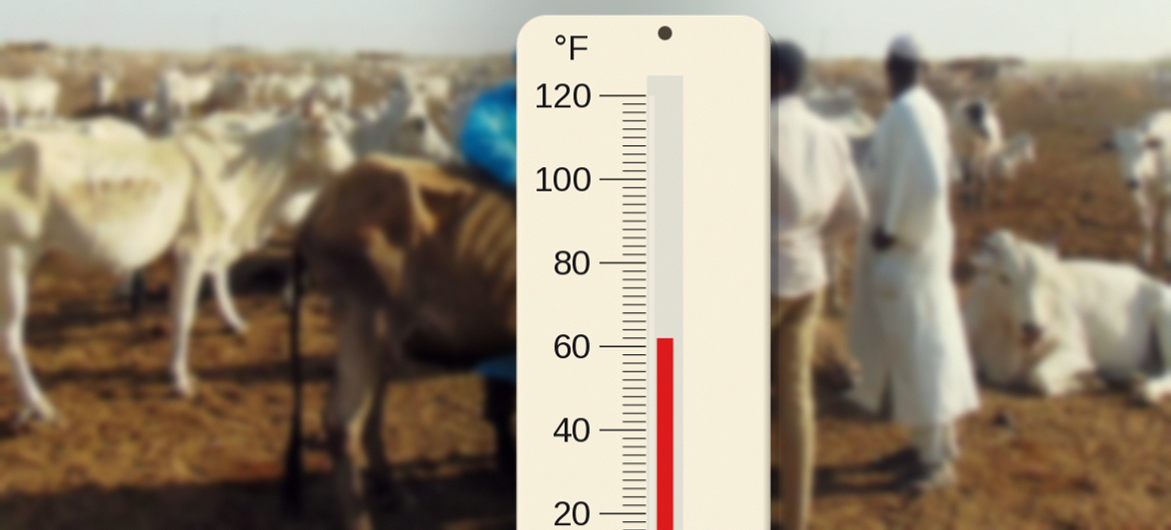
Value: 62 °F
